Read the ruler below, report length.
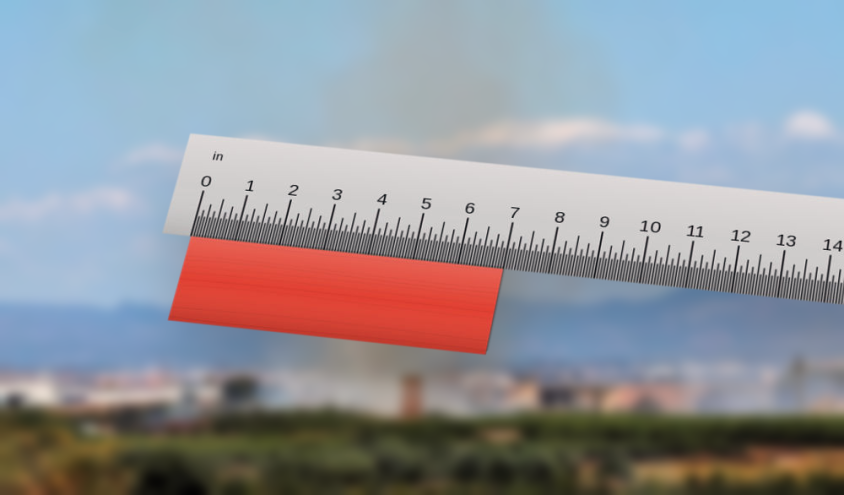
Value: 7 in
